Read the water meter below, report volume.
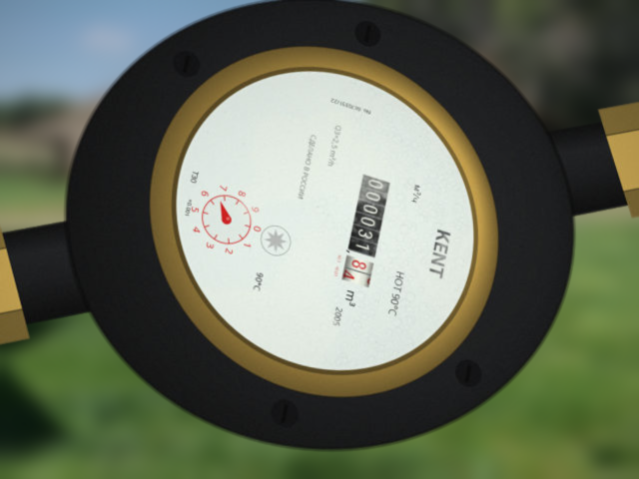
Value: 31.836 m³
